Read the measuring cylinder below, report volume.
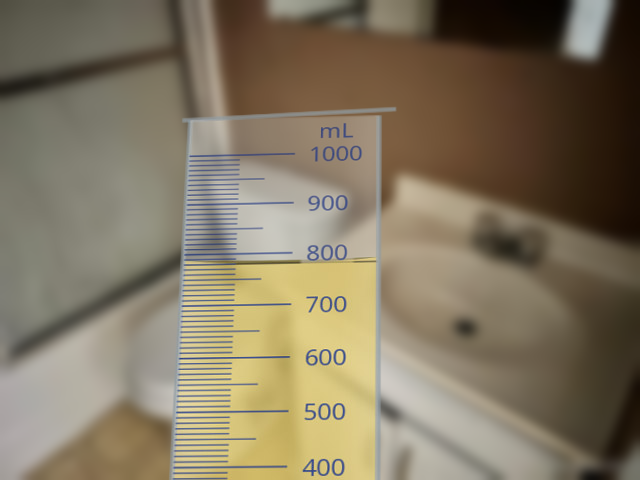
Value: 780 mL
